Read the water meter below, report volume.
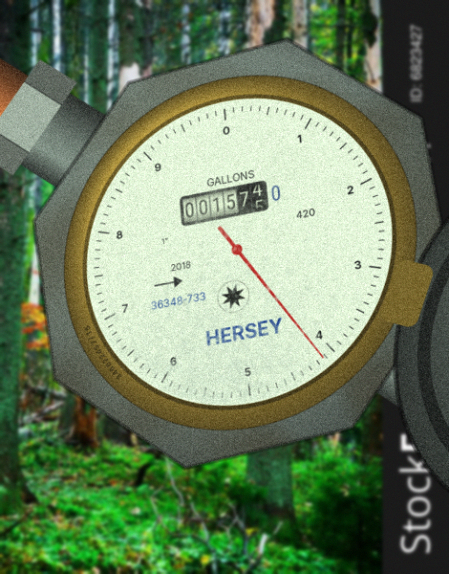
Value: 15744.1 gal
